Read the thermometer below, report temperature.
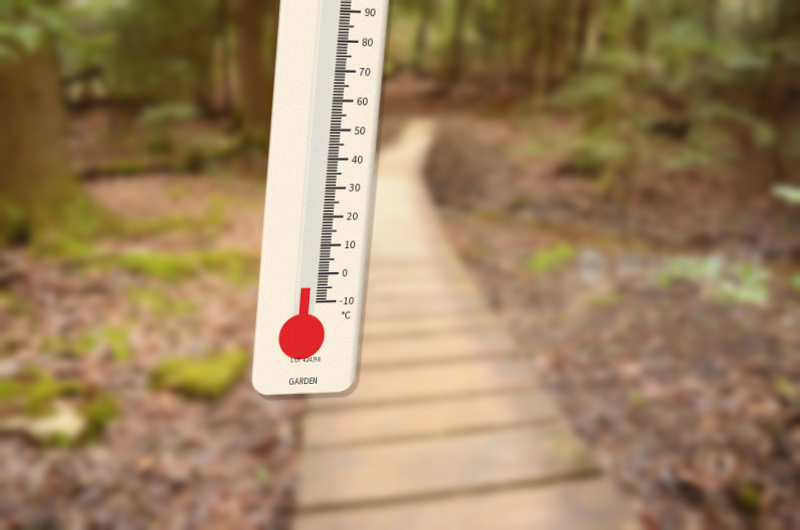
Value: -5 °C
